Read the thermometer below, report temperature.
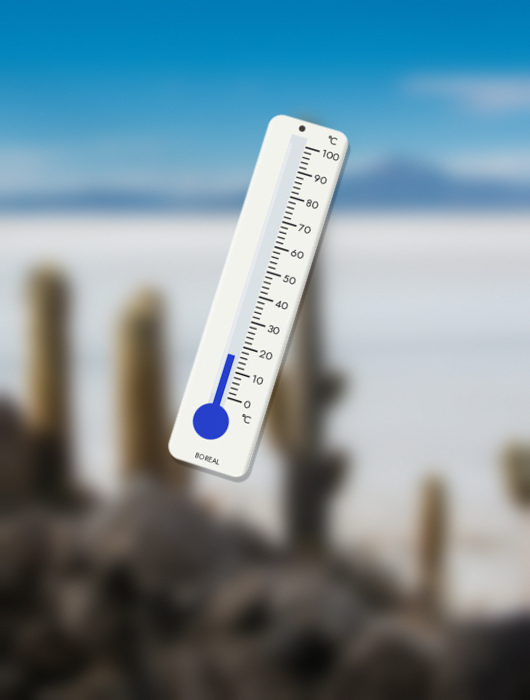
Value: 16 °C
